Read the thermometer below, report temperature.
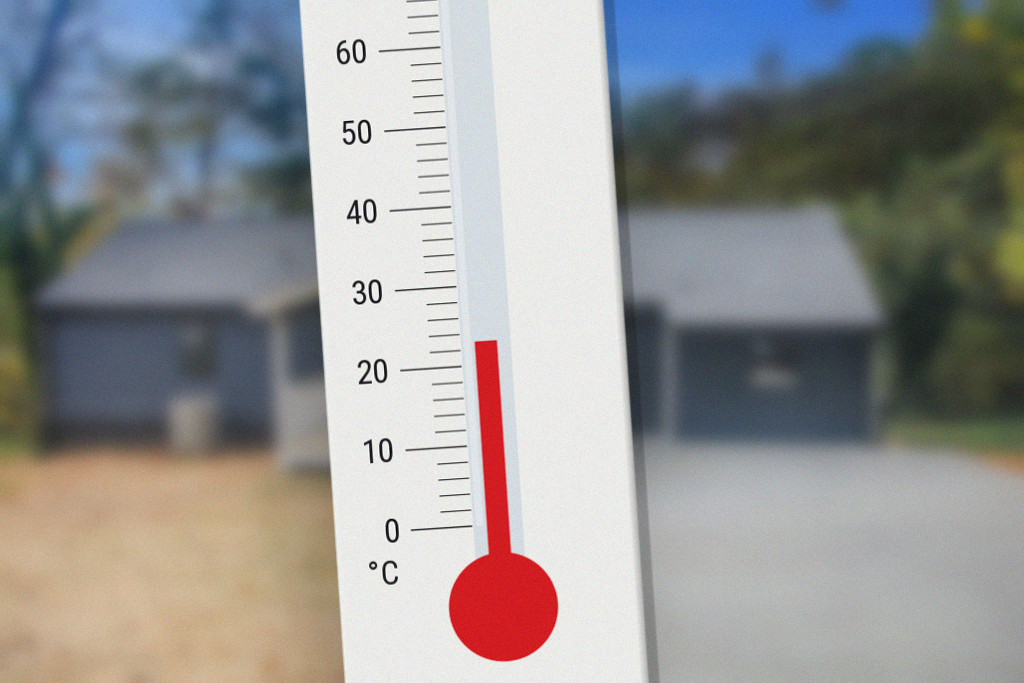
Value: 23 °C
